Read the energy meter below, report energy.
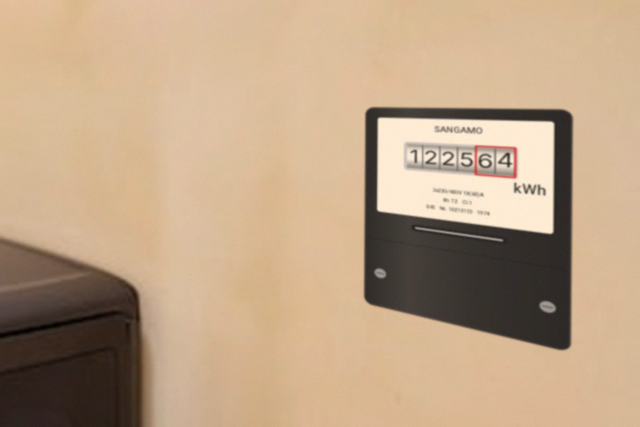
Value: 1225.64 kWh
